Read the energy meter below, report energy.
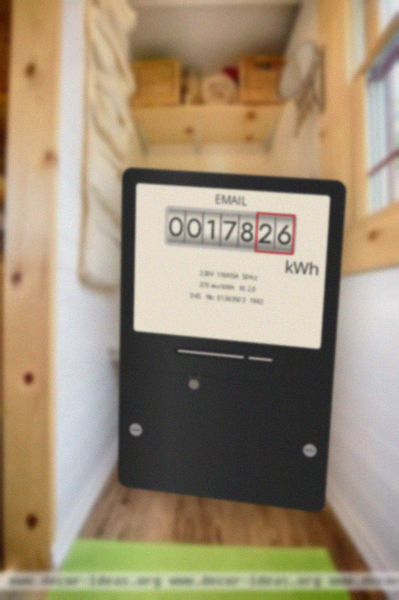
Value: 178.26 kWh
